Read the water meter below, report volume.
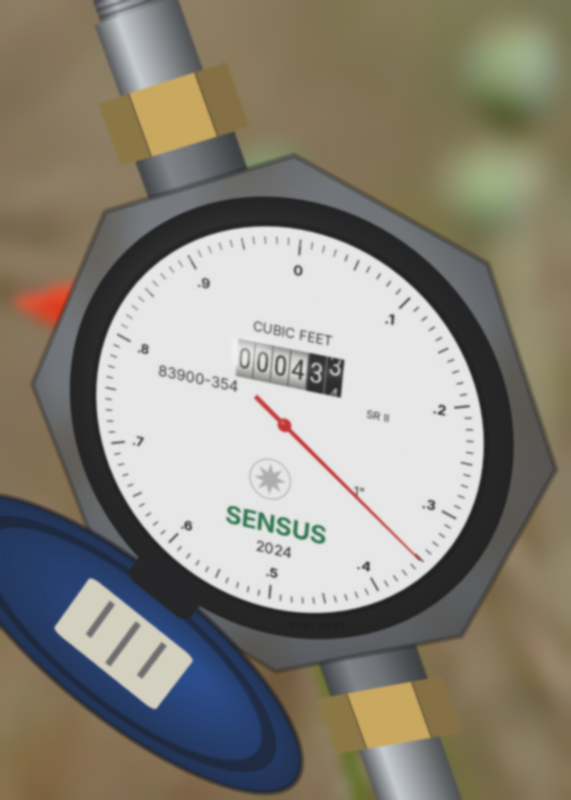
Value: 433.35 ft³
